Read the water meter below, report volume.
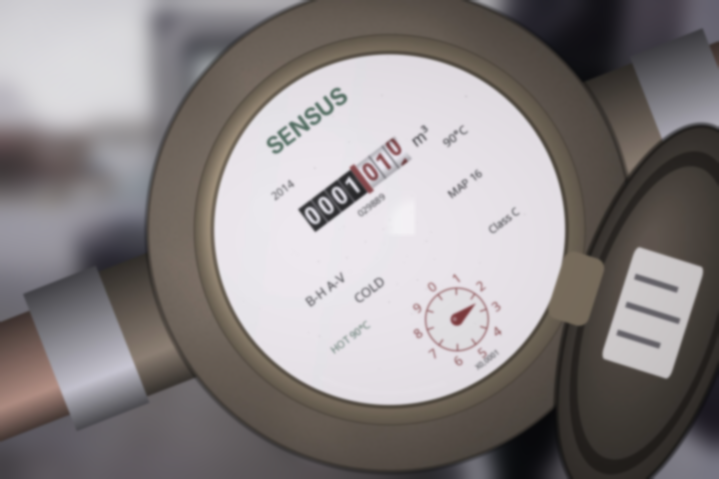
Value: 1.0102 m³
